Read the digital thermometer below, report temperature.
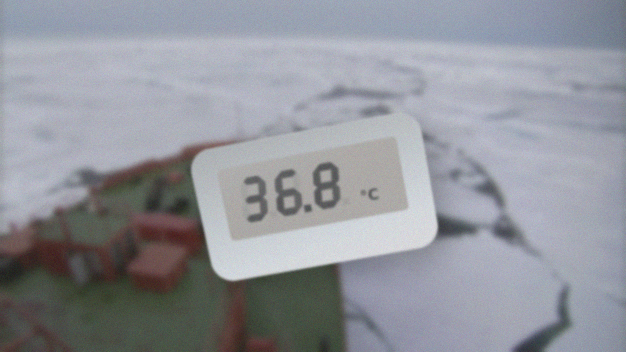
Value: 36.8 °C
